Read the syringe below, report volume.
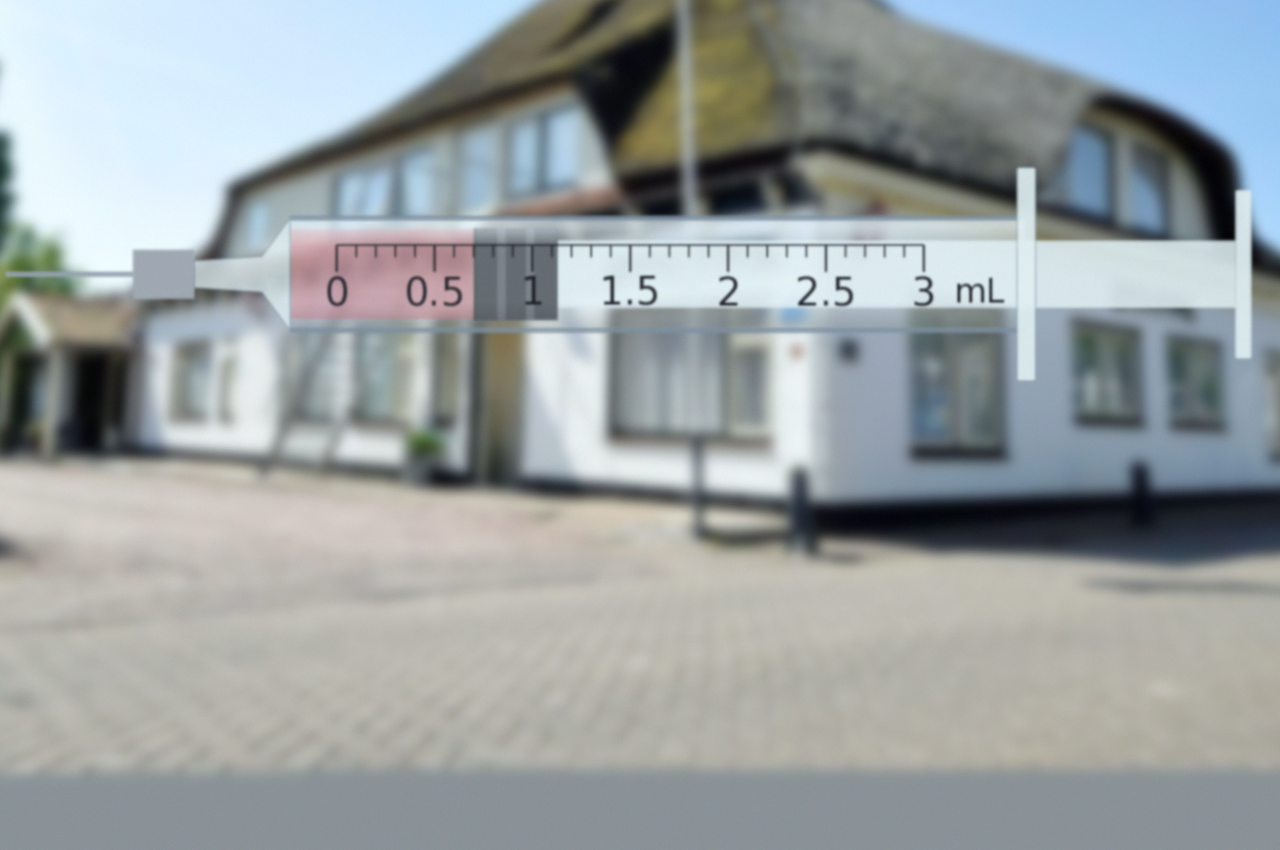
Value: 0.7 mL
